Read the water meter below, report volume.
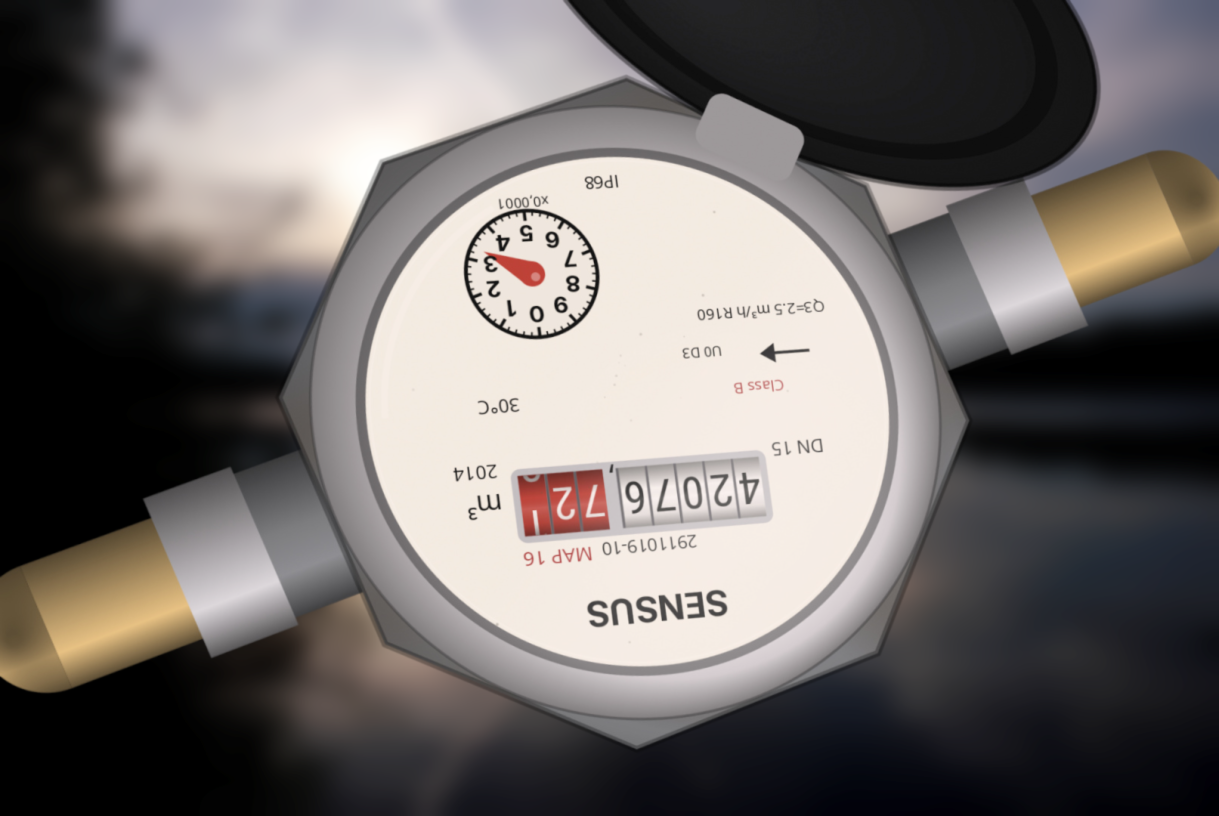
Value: 42076.7213 m³
